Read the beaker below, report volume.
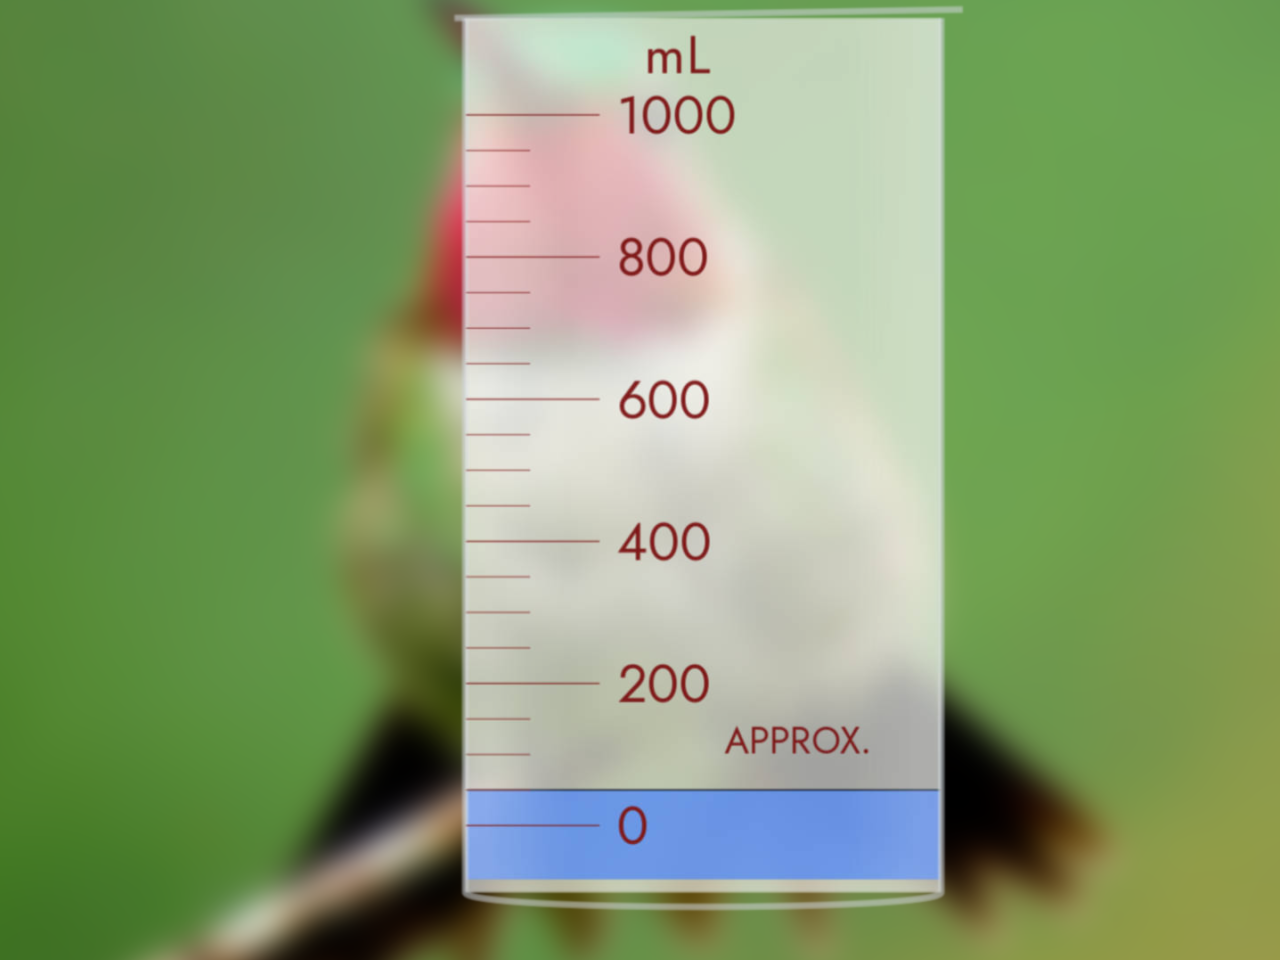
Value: 50 mL
